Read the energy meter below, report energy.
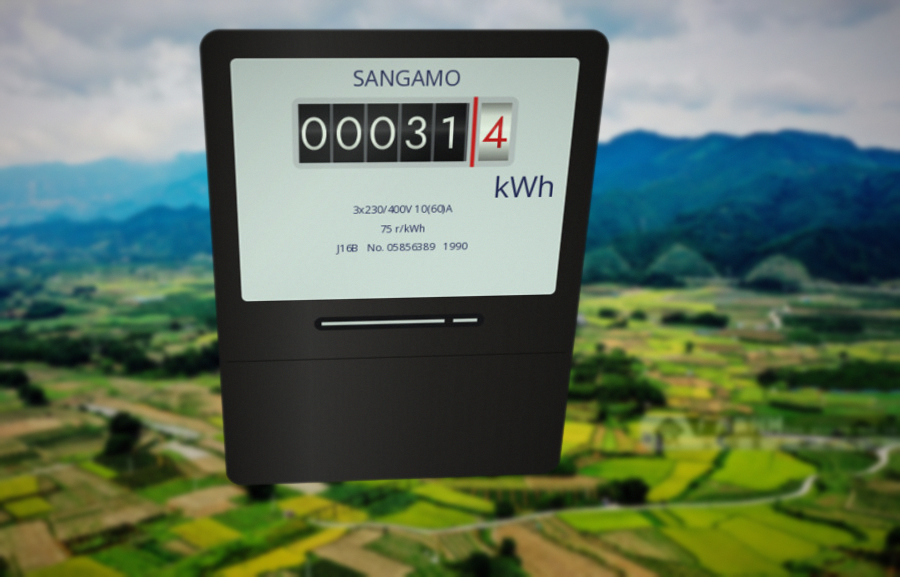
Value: 31.4 kWh
